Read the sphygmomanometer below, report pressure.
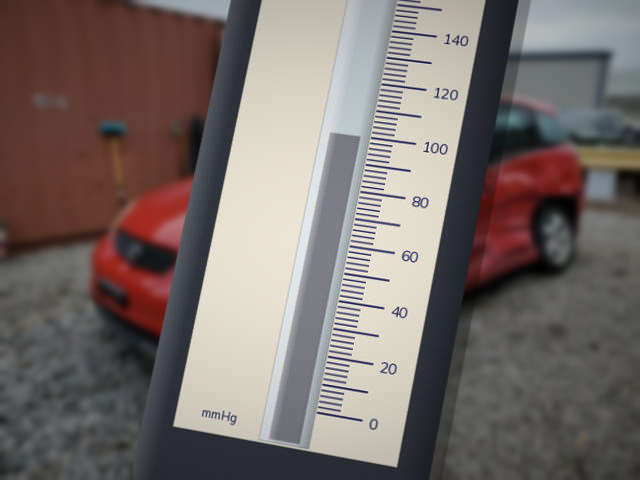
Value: 100 mmHg
